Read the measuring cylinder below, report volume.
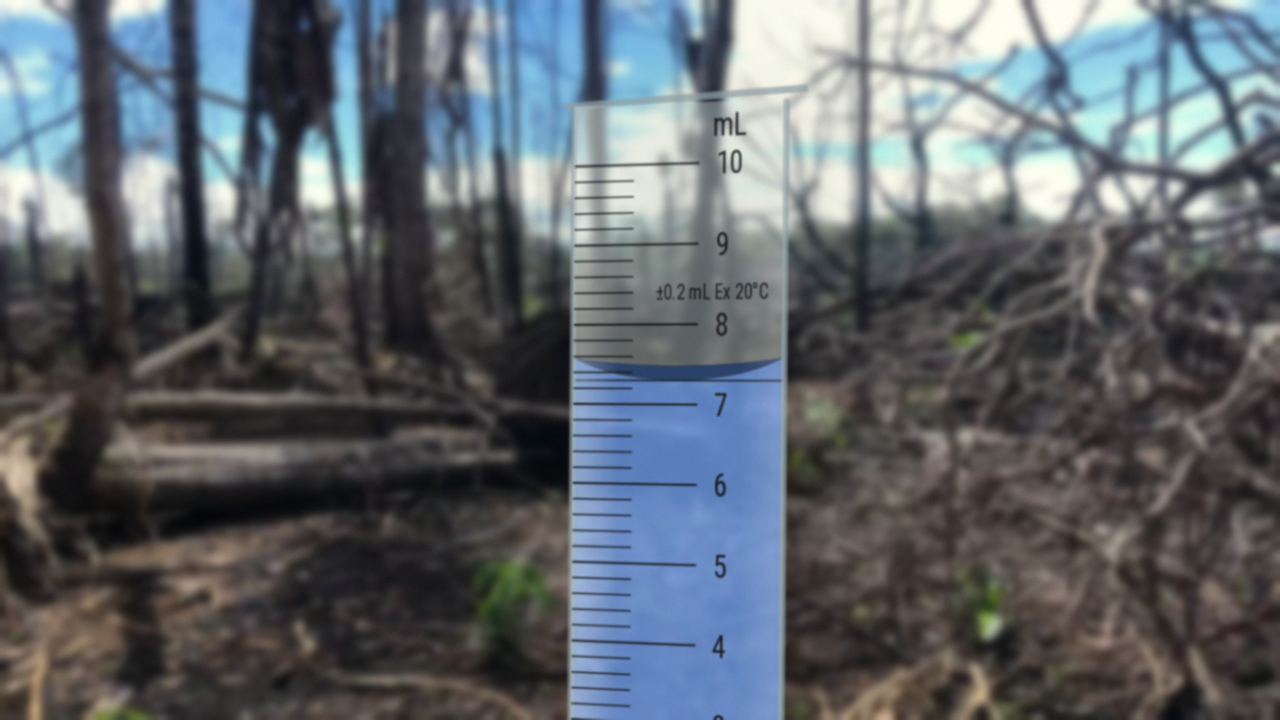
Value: 7.3 mL
